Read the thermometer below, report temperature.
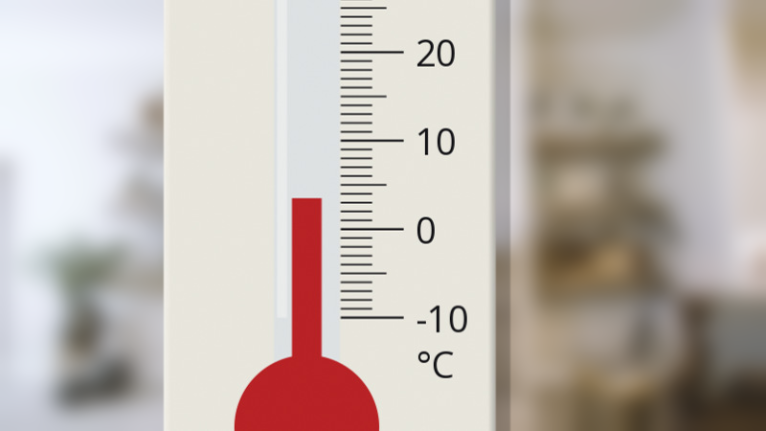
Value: 3.5 °C
